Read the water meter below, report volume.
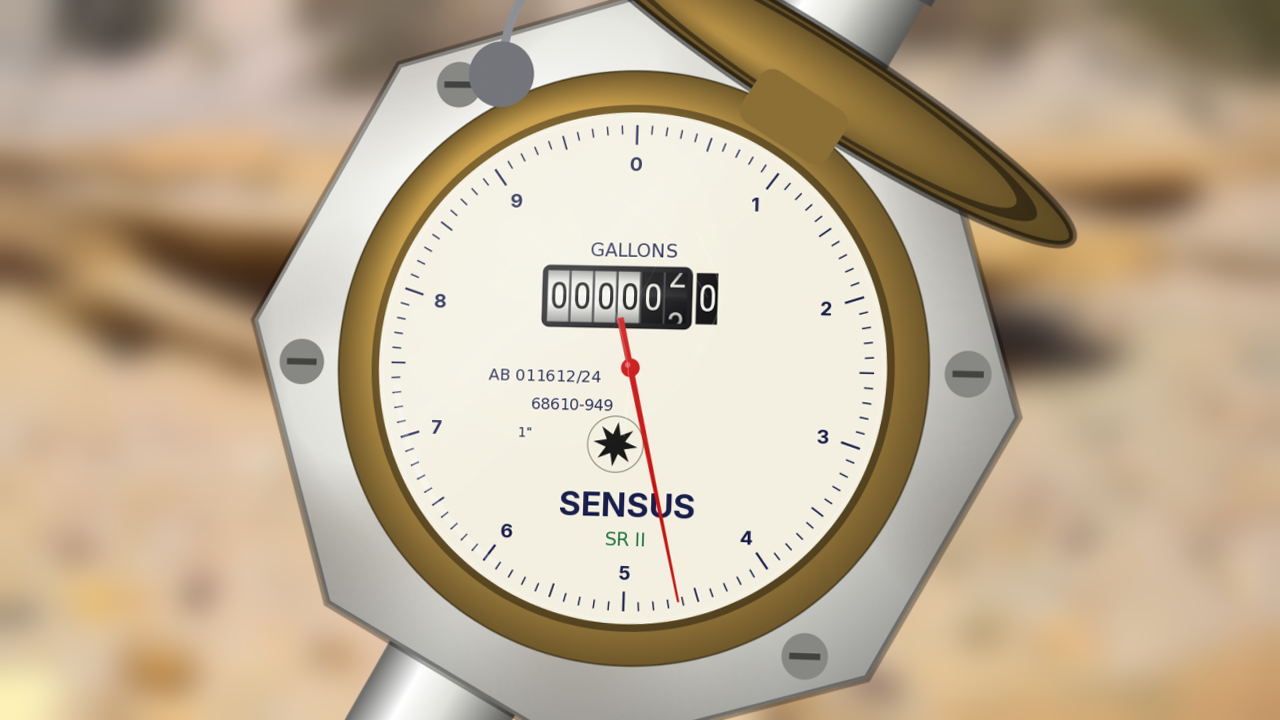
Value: 24.6 gal
